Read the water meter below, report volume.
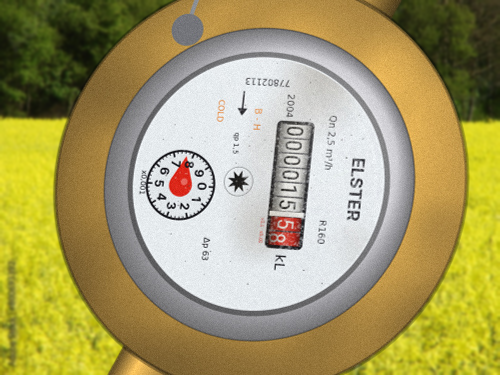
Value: 15.577 kL
